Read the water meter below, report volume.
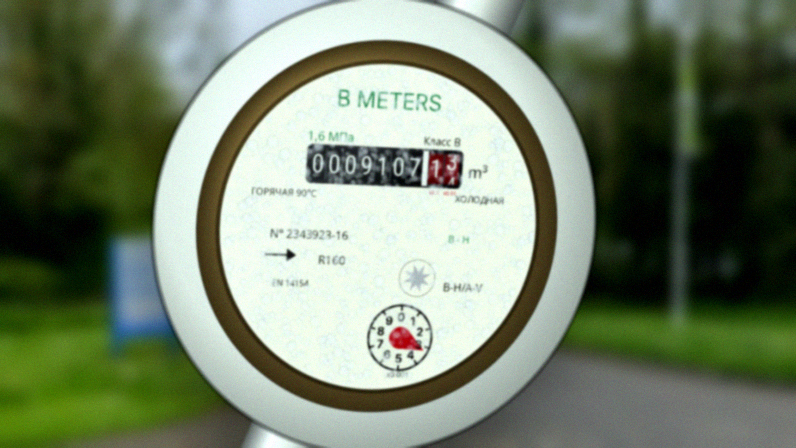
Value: 9107.133 m³
